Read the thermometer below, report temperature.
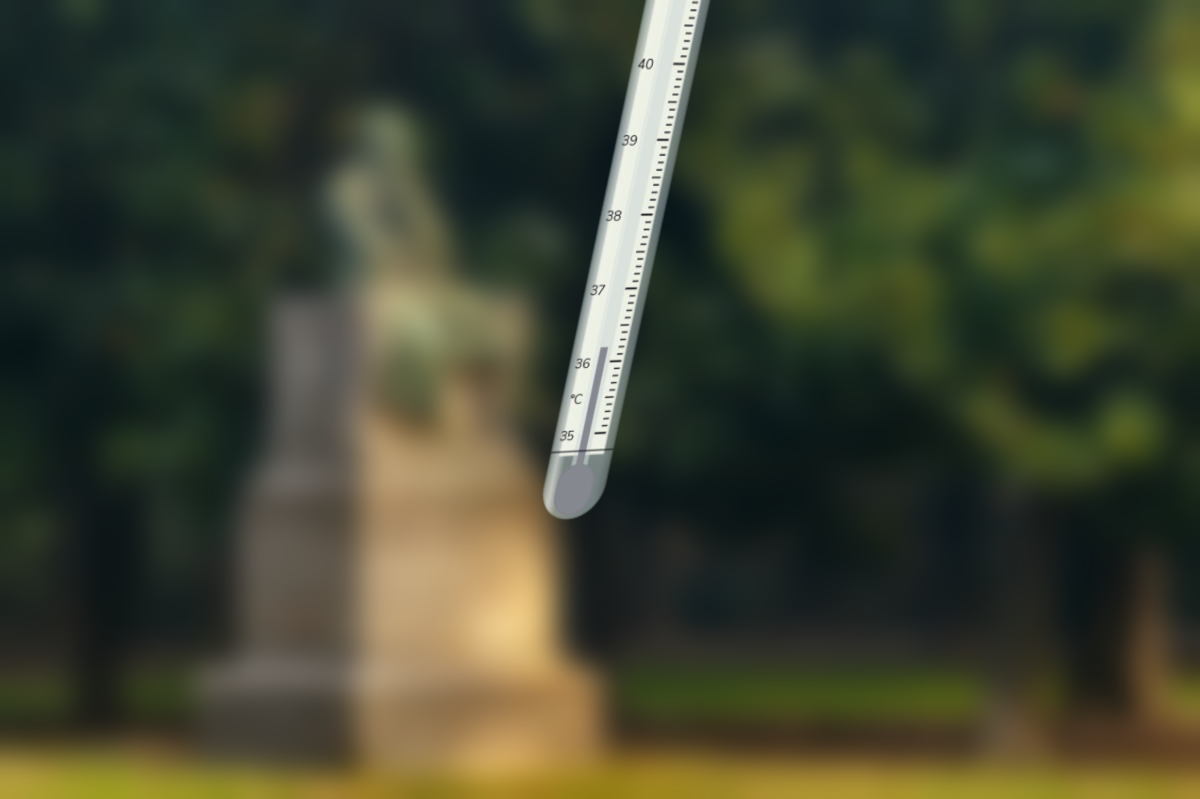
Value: 36.2 °C
